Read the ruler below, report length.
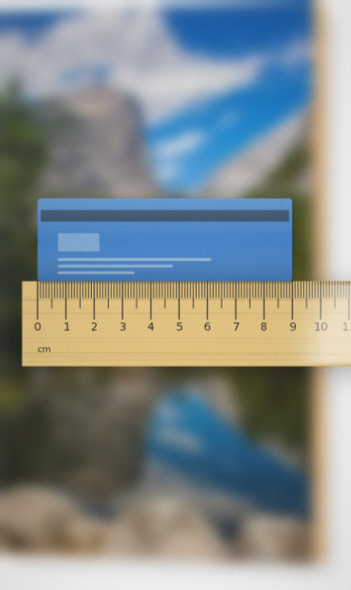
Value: 9 cm
